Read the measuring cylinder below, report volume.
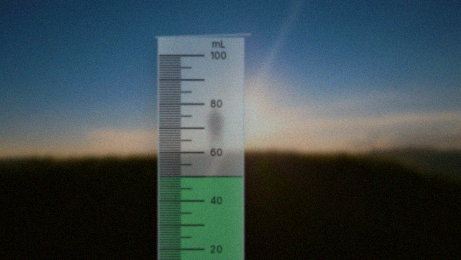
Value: 50 mL
